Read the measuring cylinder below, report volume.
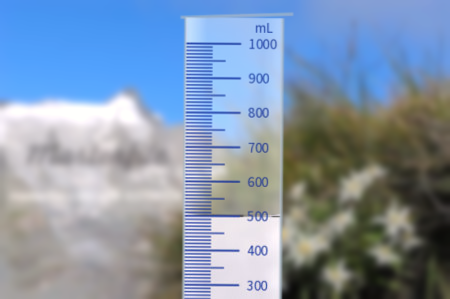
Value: 500 mL
